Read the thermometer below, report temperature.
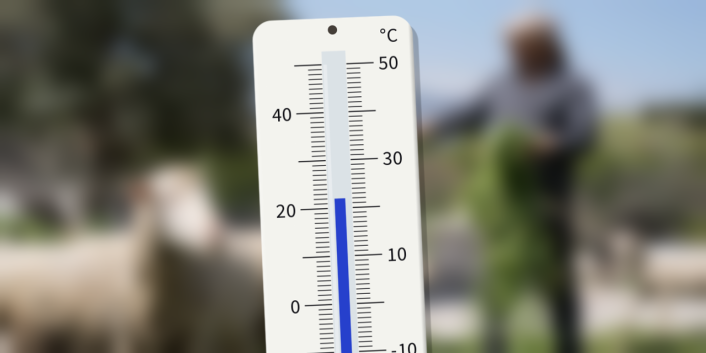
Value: 22 °C
